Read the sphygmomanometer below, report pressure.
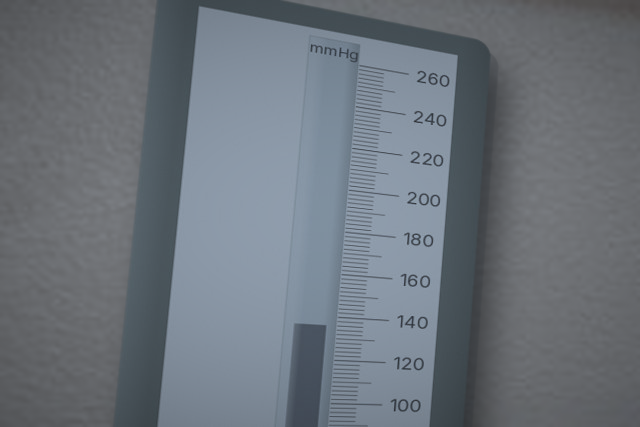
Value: 136 mmHg
